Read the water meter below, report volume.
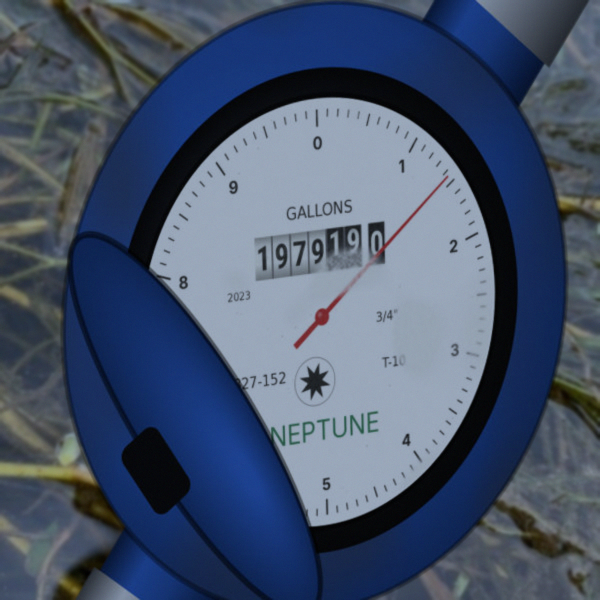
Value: 1979191.4 gal
